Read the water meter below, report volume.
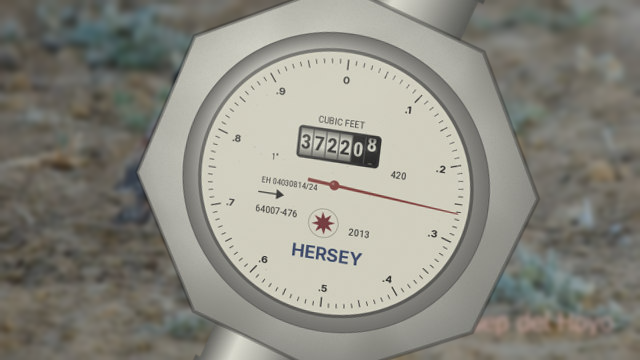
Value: 372208.26 ft³
